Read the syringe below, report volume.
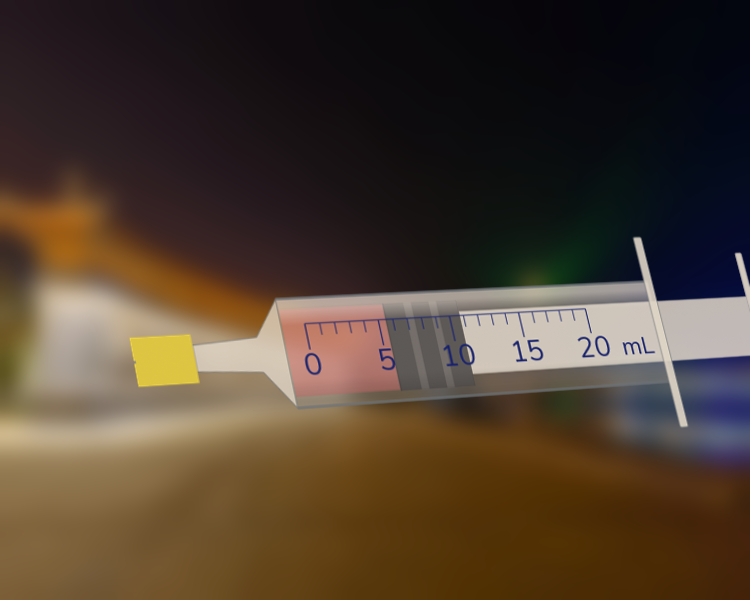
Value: 5.5 mL
